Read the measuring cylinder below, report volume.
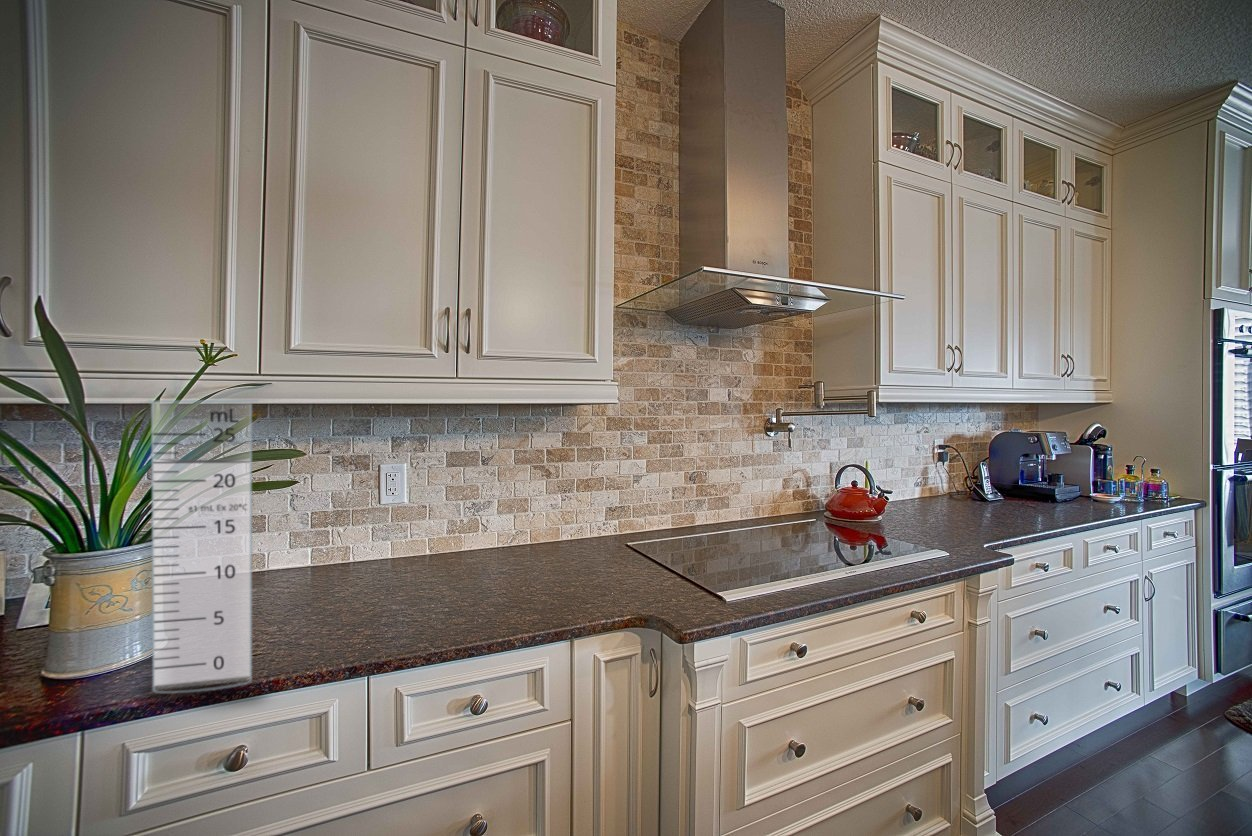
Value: 22 mL
